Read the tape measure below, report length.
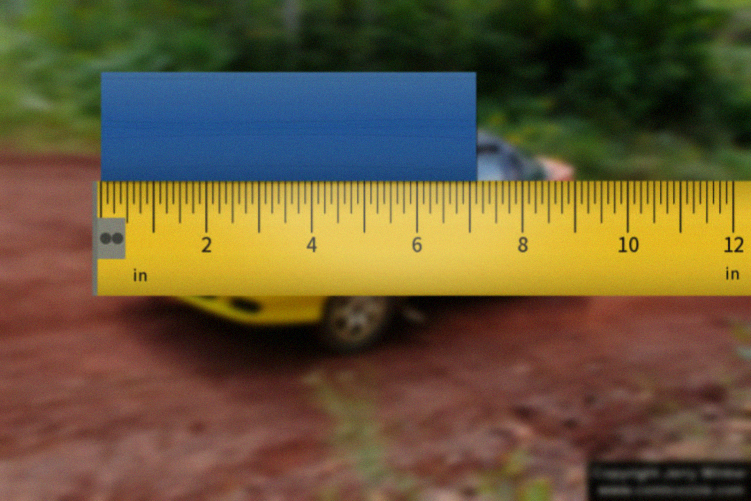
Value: 7.125 in
